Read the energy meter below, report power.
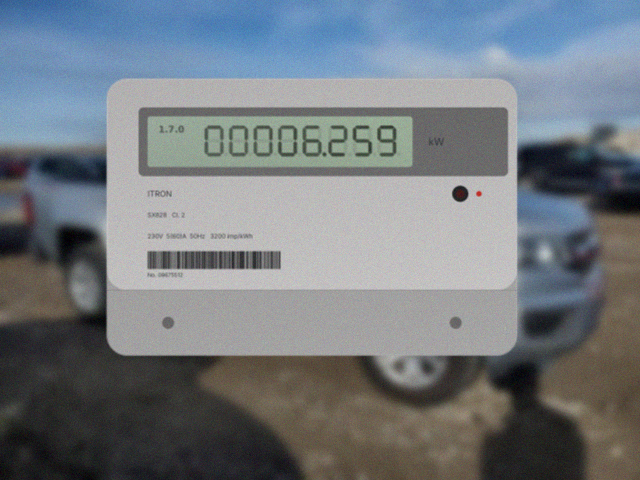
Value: 6.259 kW
